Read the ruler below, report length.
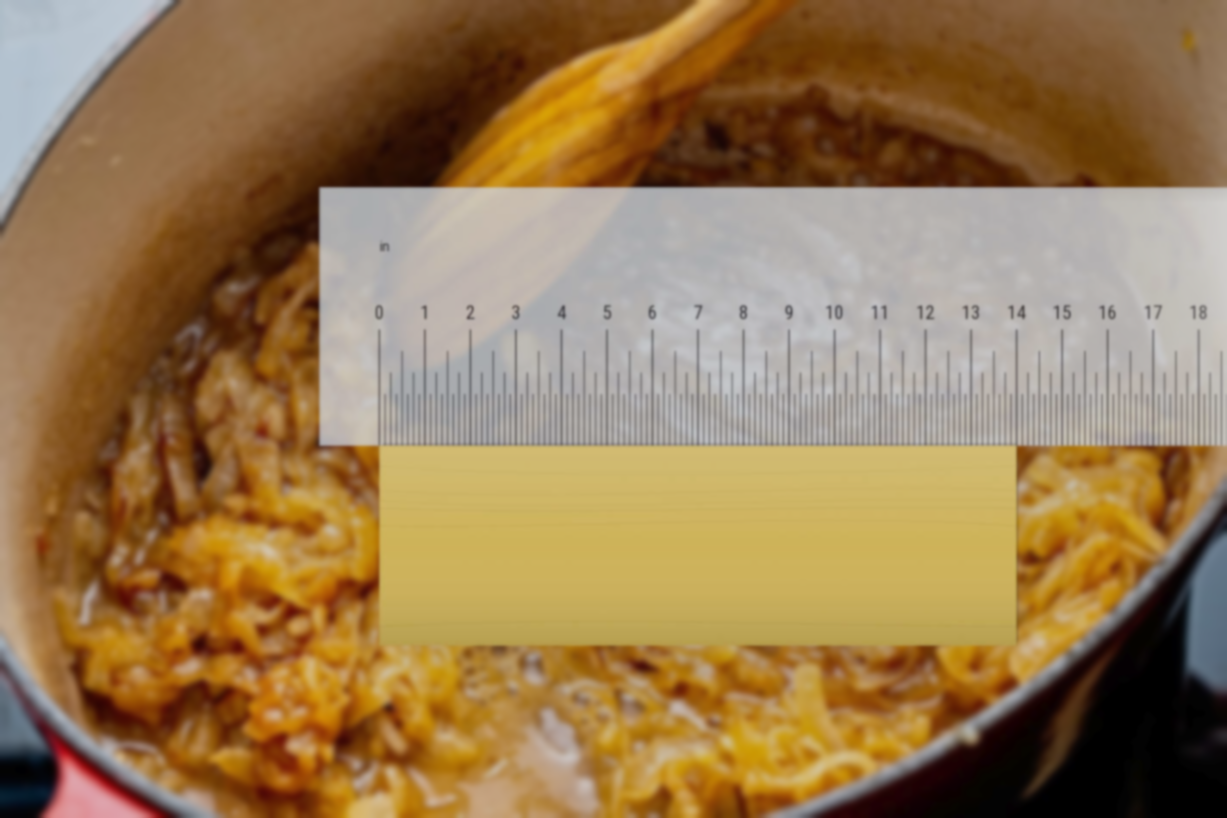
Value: 14 in
